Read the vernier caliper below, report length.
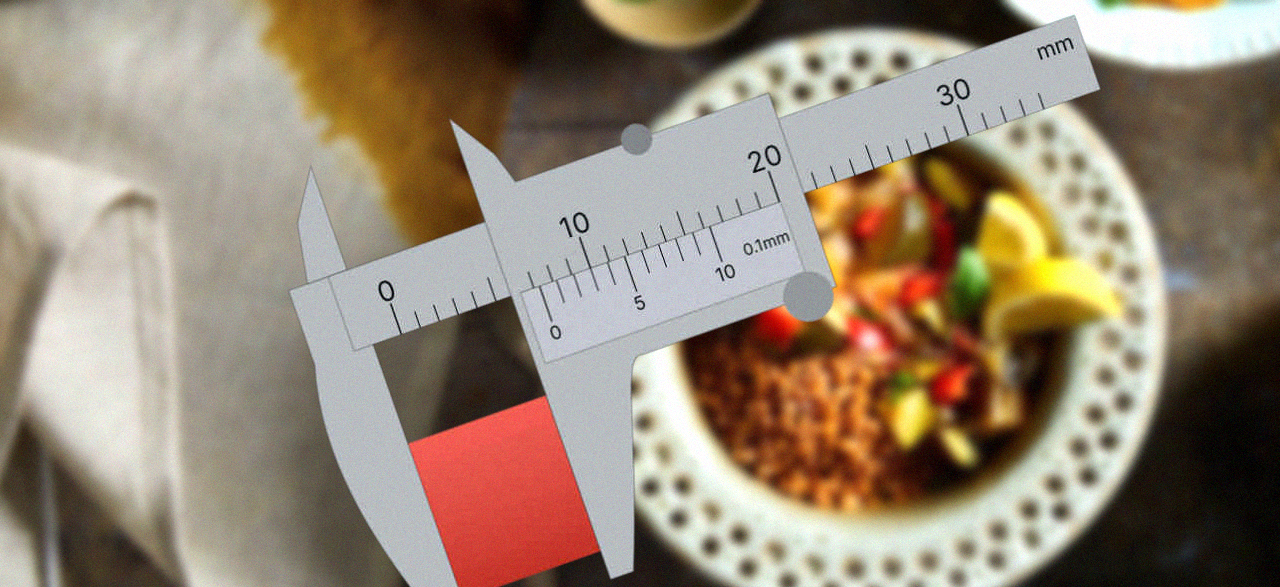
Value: 7.3 mm
